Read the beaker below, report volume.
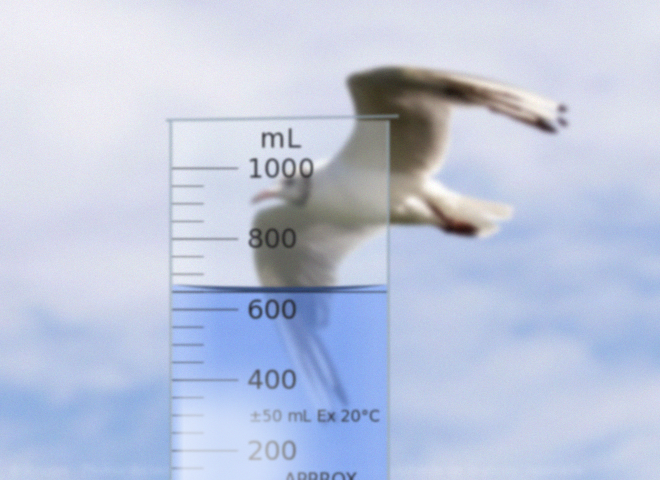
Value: 650 mL
